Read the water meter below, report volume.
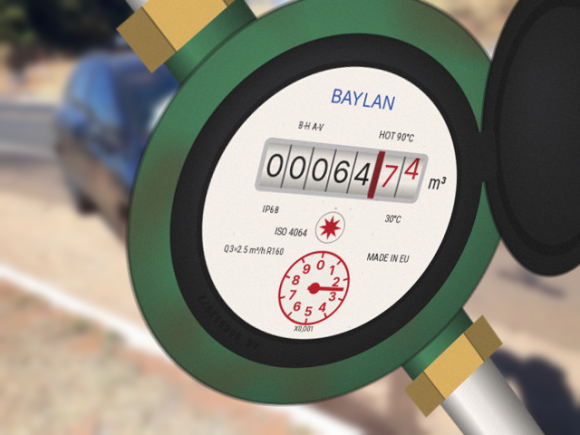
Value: 64.742 m³
